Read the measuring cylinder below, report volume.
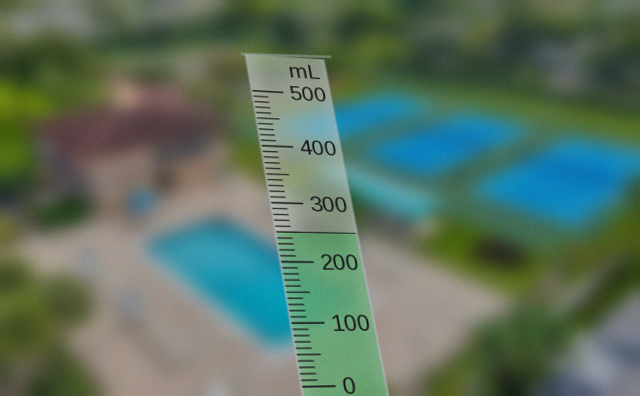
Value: 250 mL
